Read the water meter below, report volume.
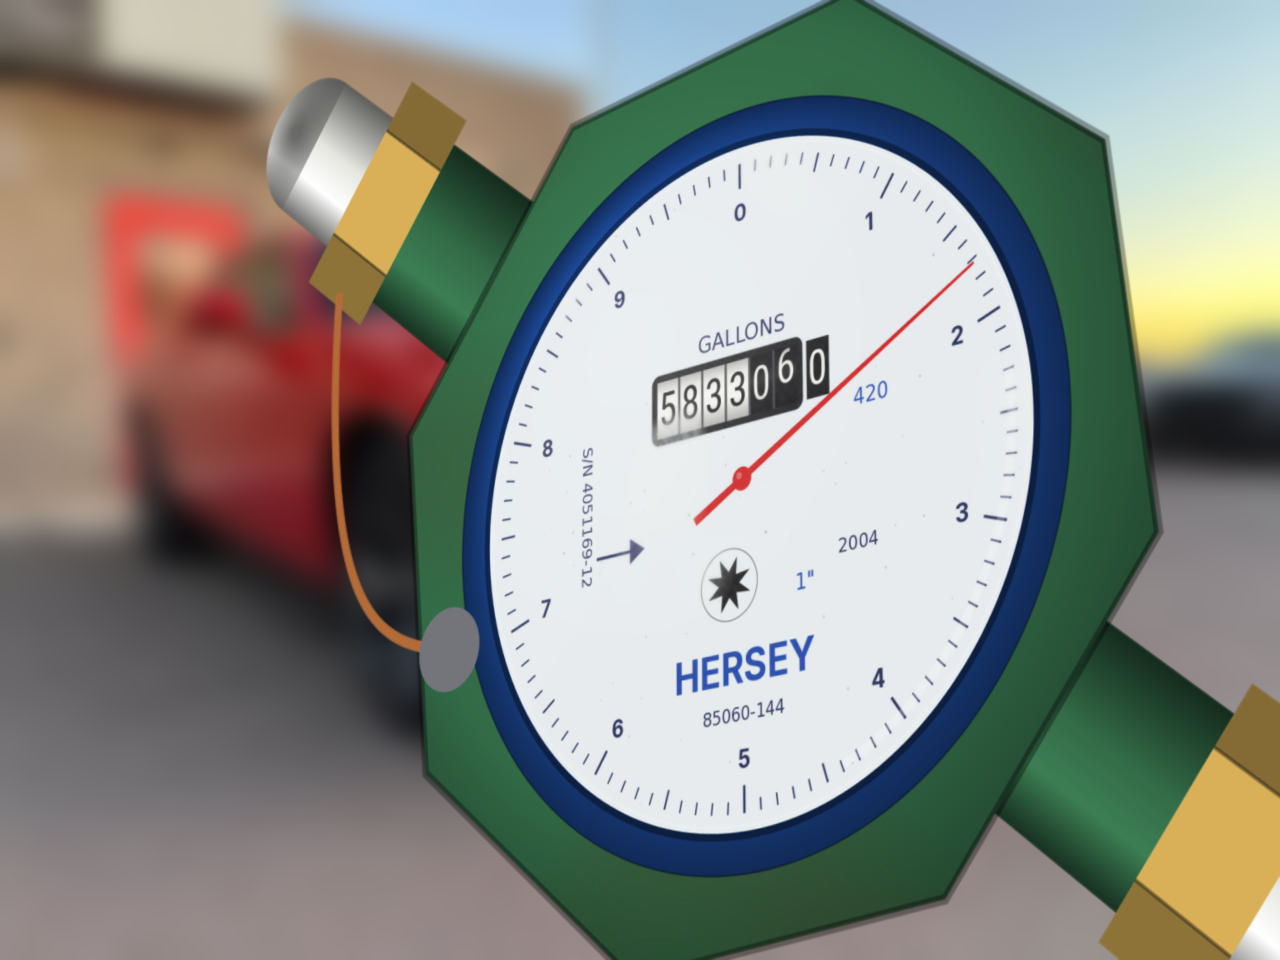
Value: 5833061.7 gal
